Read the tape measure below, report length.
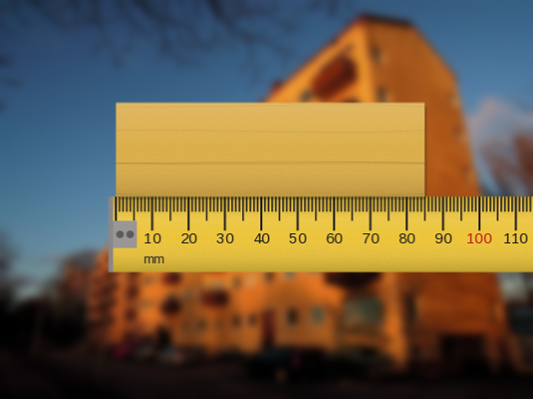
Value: 85 mm
